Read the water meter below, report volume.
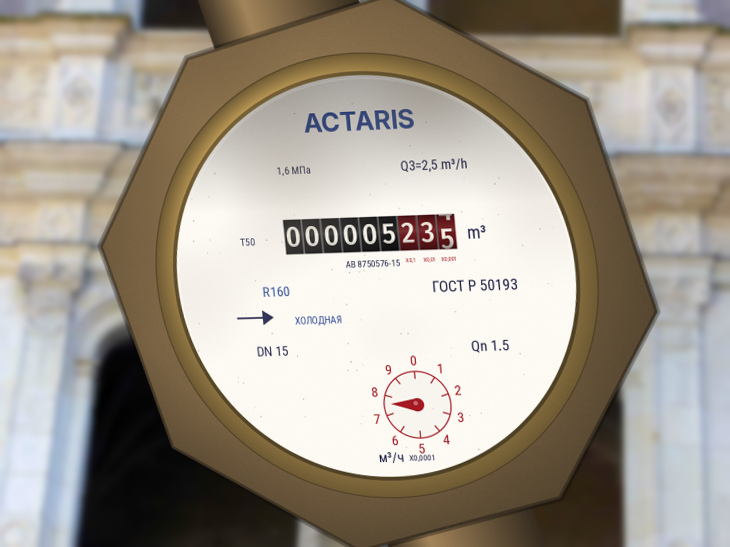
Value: 5.2347 m³
